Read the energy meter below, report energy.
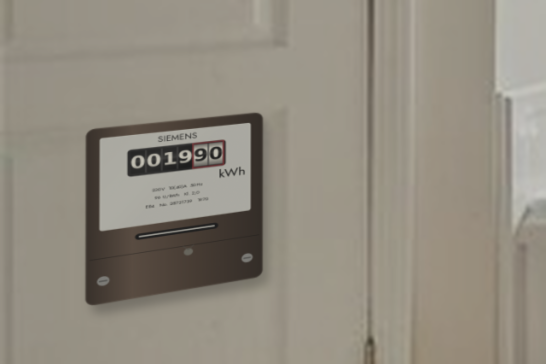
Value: 19.90 kWh
